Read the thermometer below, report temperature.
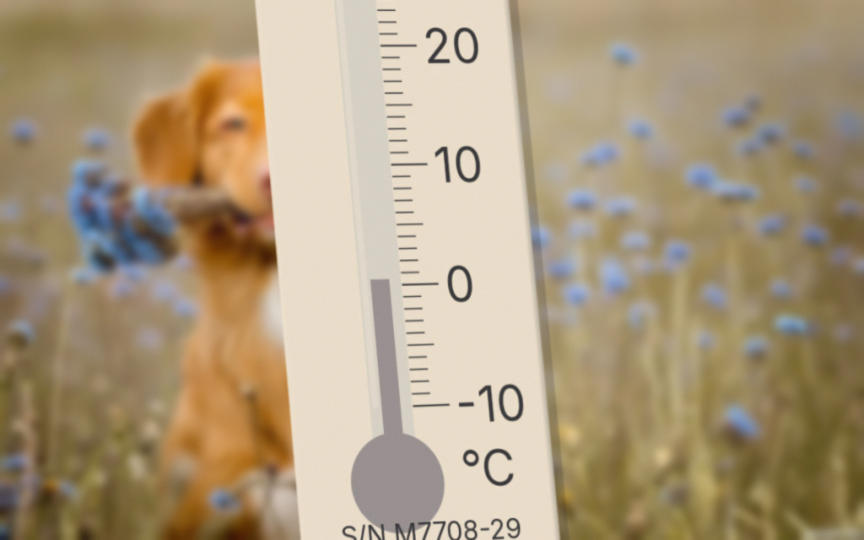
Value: 0.5 °C
